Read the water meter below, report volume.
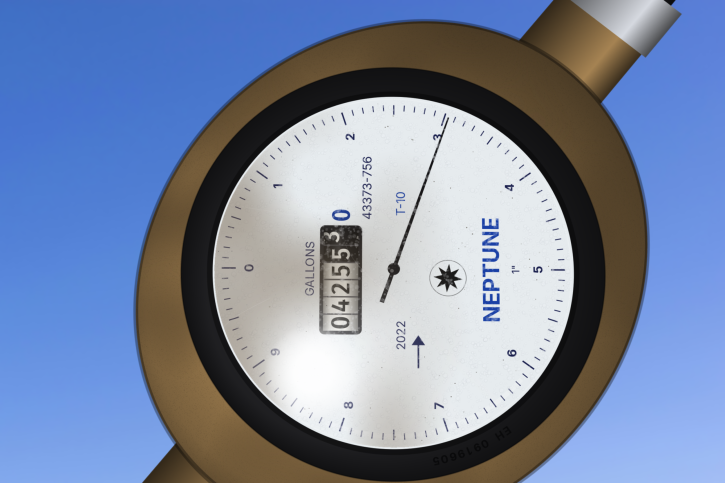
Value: 425533.0 gal
